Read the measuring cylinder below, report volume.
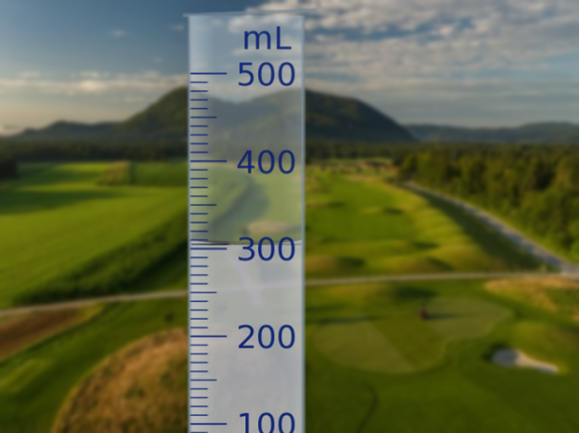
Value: 305 mL
